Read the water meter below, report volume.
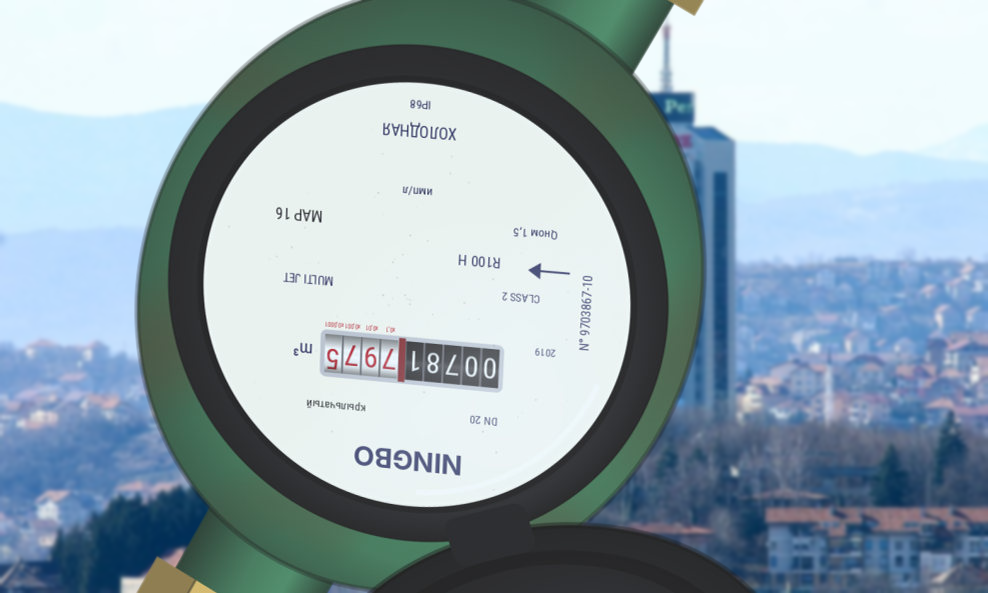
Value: 781.7975 m³
